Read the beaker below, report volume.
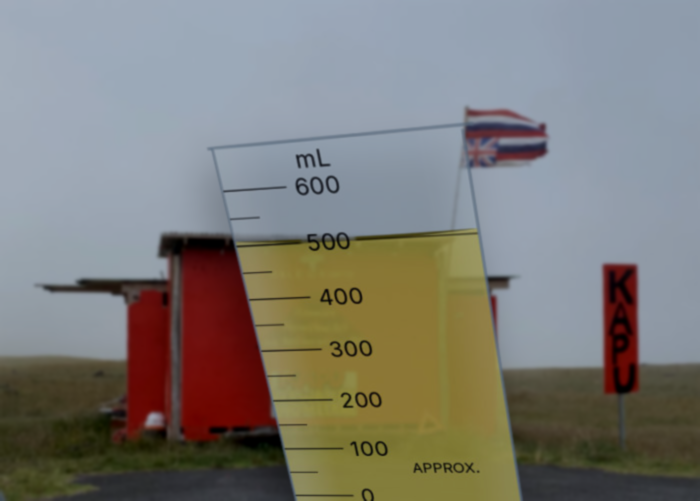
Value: 500 mL
